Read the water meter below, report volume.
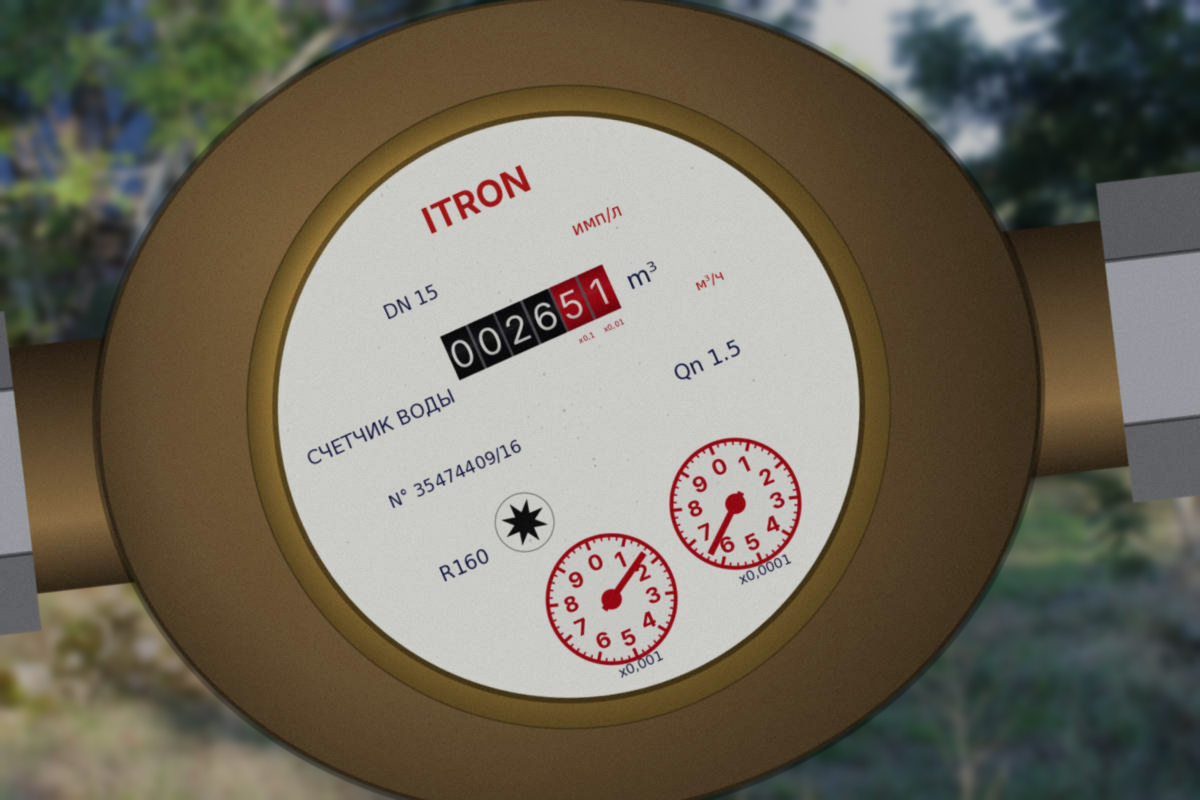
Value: 26.5116 m³
